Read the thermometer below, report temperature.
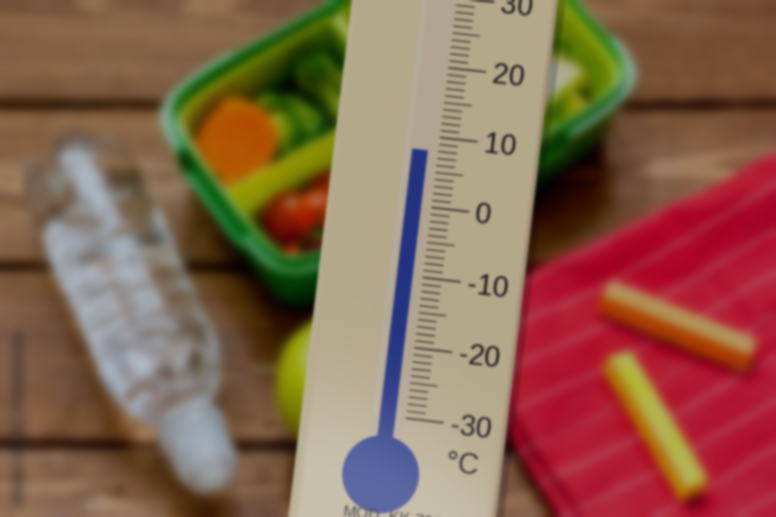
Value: 8 °C
